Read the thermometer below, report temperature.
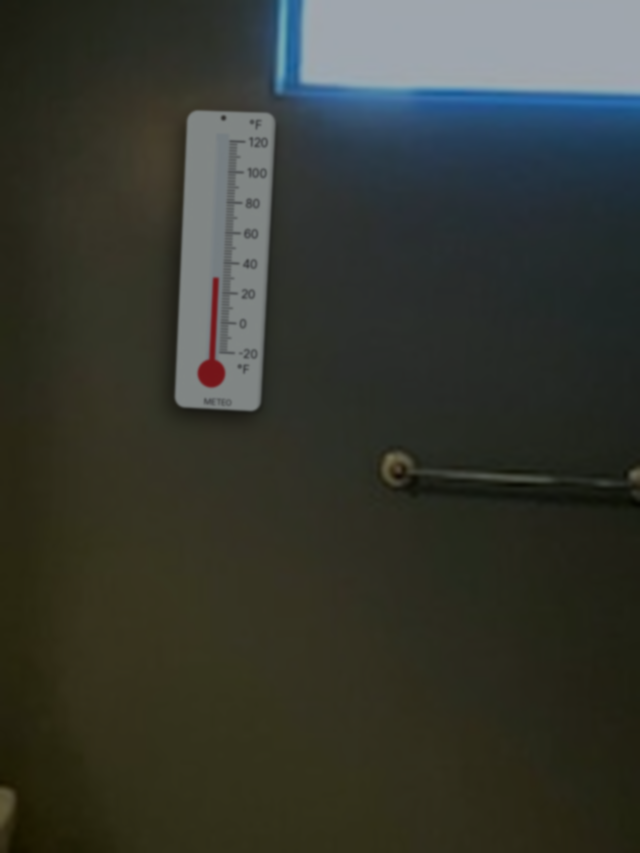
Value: 30 °F
